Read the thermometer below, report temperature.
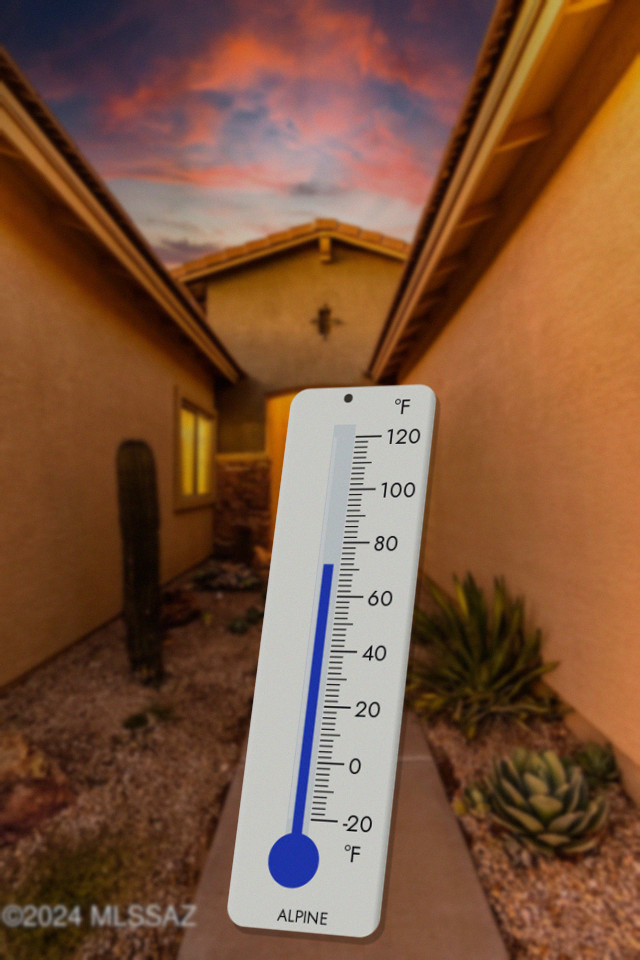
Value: 72 °F
